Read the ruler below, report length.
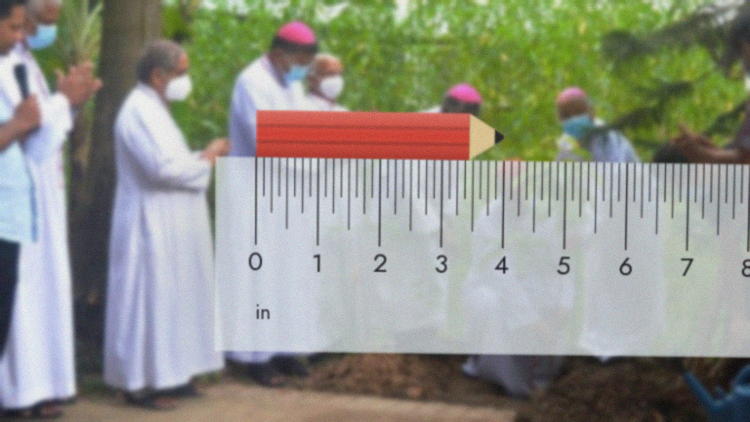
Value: 4 in
